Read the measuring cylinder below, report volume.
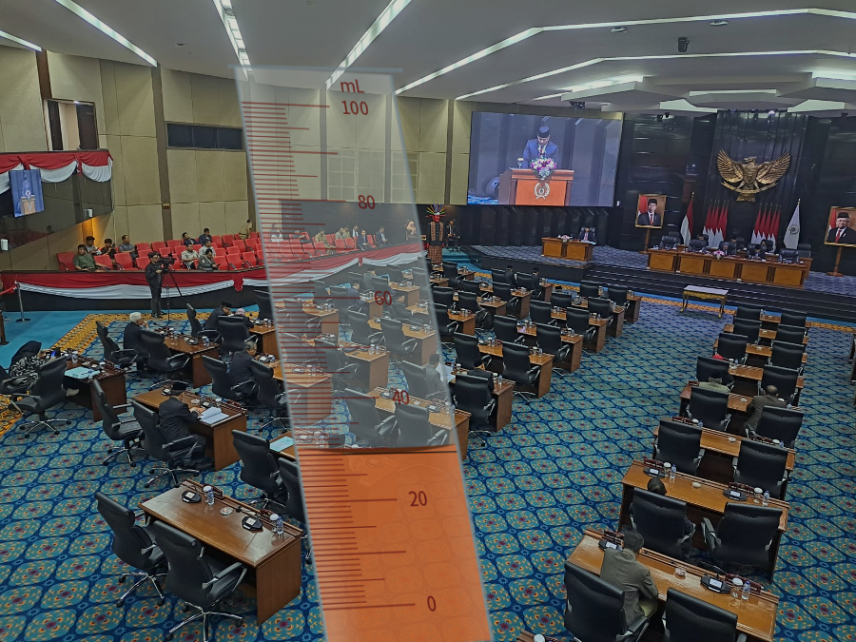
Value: 29 mL
